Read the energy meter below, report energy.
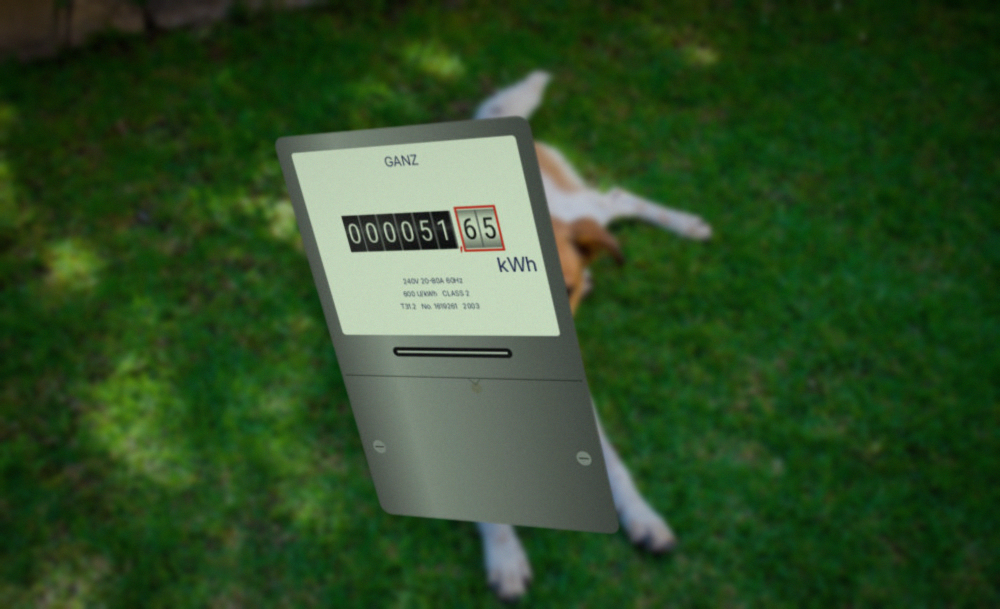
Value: 51.65 kWh
